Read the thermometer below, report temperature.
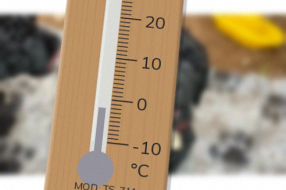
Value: -2 °C
